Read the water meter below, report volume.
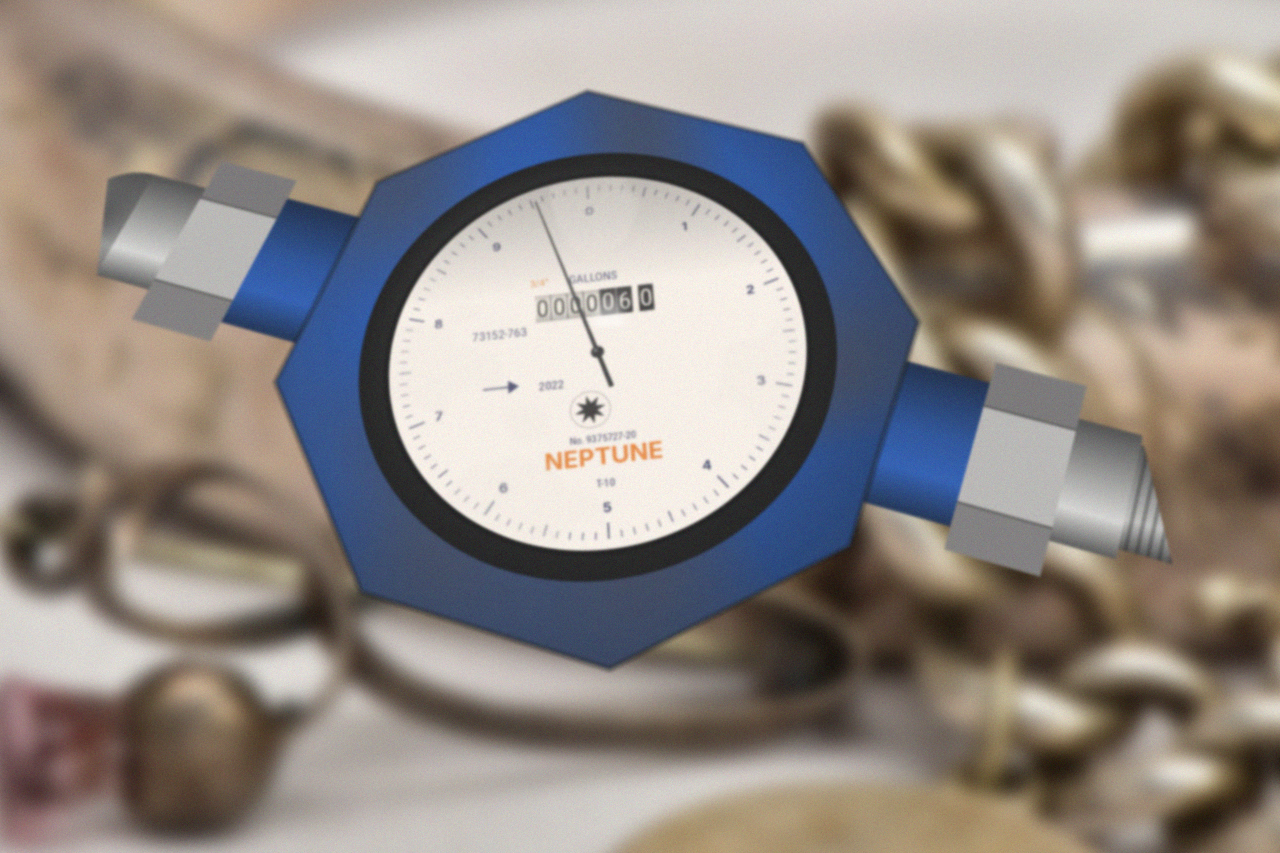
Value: 59.5 gal
